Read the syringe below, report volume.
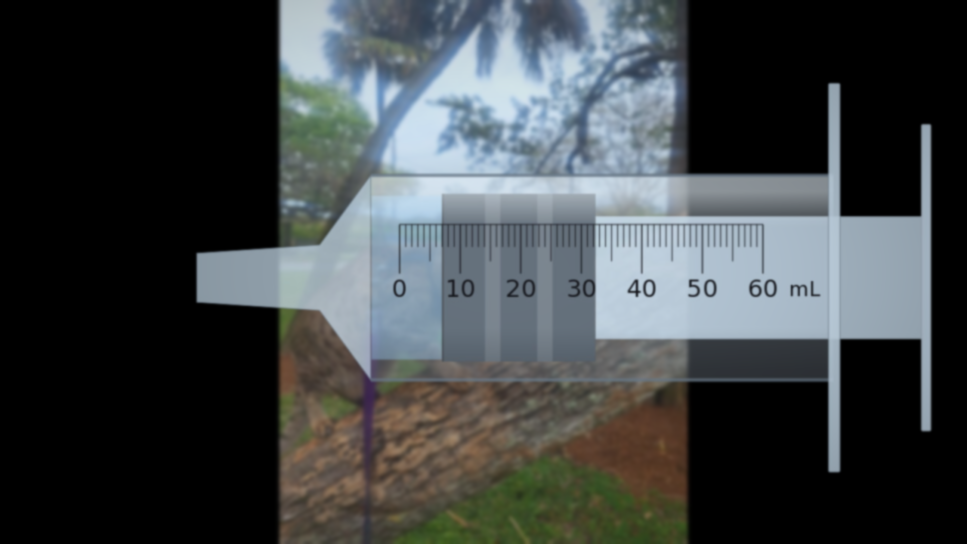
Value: 7 mL
